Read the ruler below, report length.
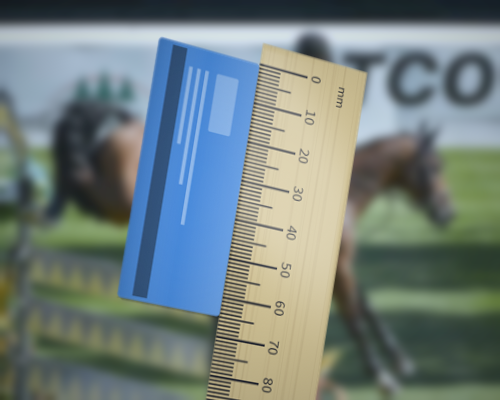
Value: 65 mm
